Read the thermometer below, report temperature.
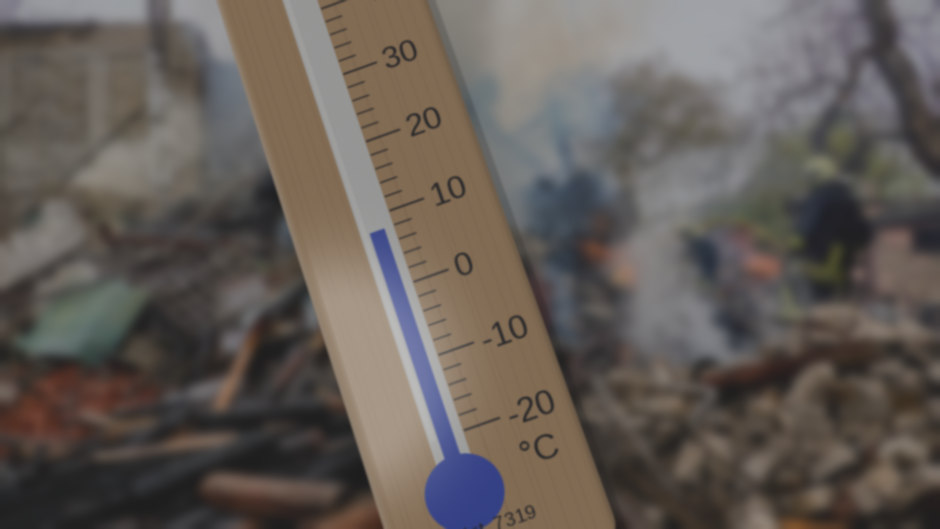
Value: 8 °C
